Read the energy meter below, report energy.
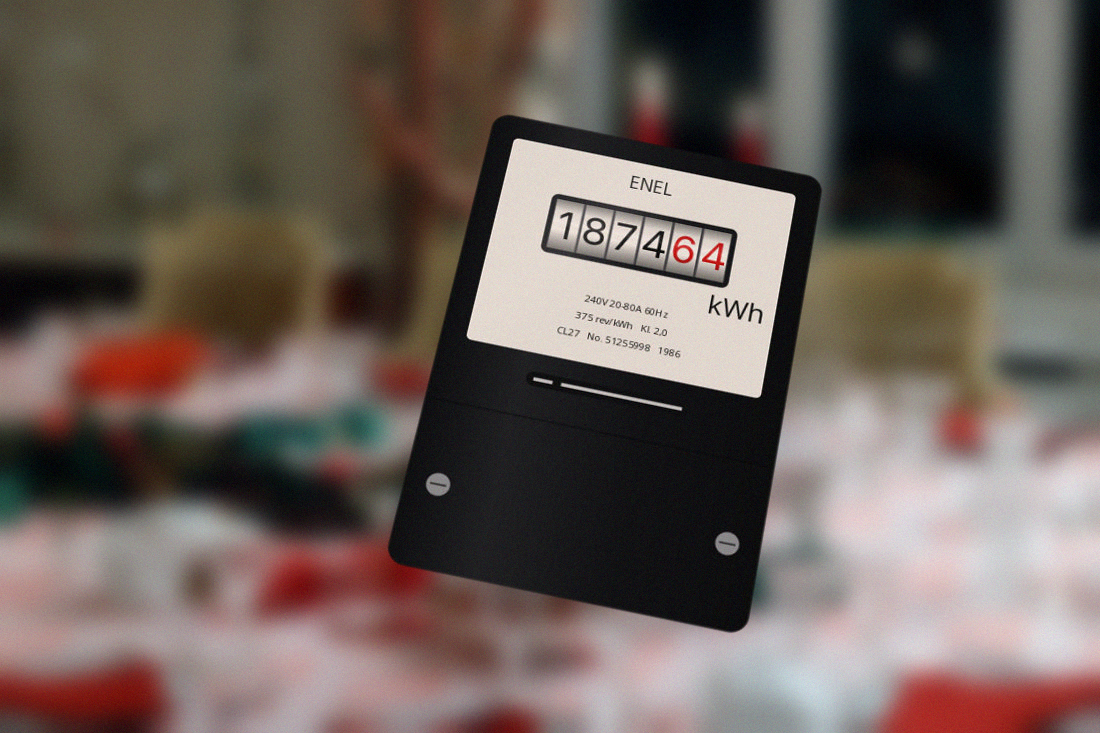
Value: 1874.64 kWh
